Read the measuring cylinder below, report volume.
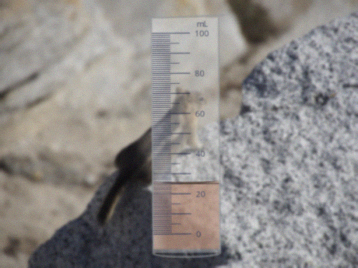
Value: 25 mL
